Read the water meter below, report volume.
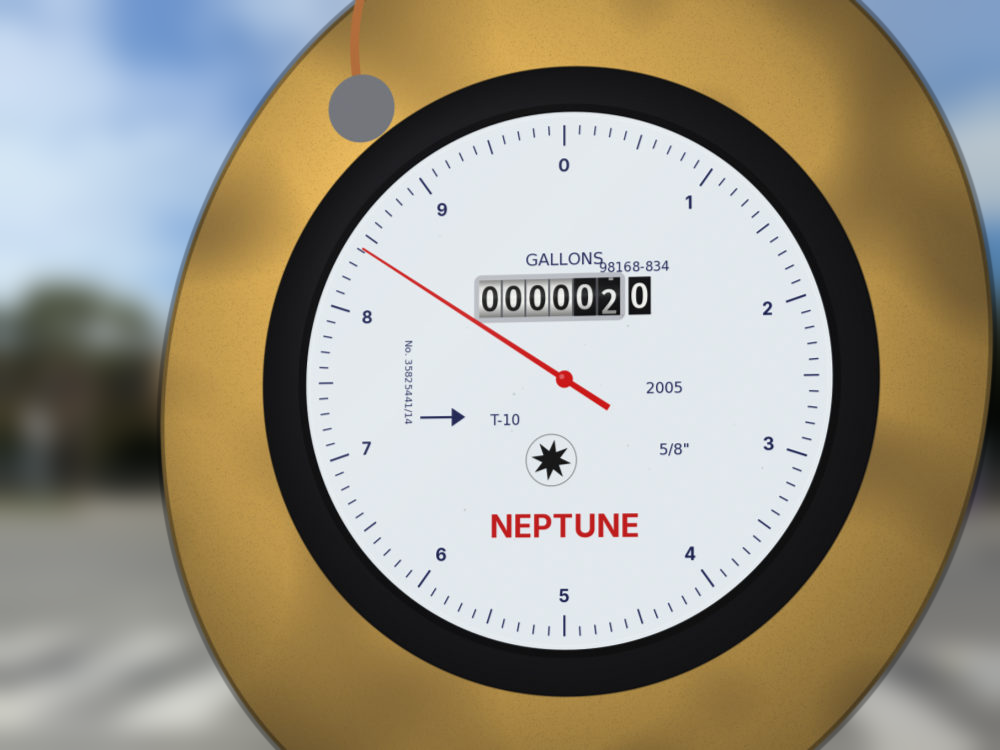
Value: 18.4 gal
